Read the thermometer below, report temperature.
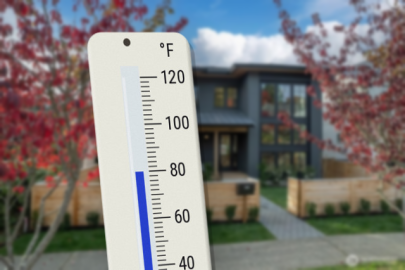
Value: 80 °F
